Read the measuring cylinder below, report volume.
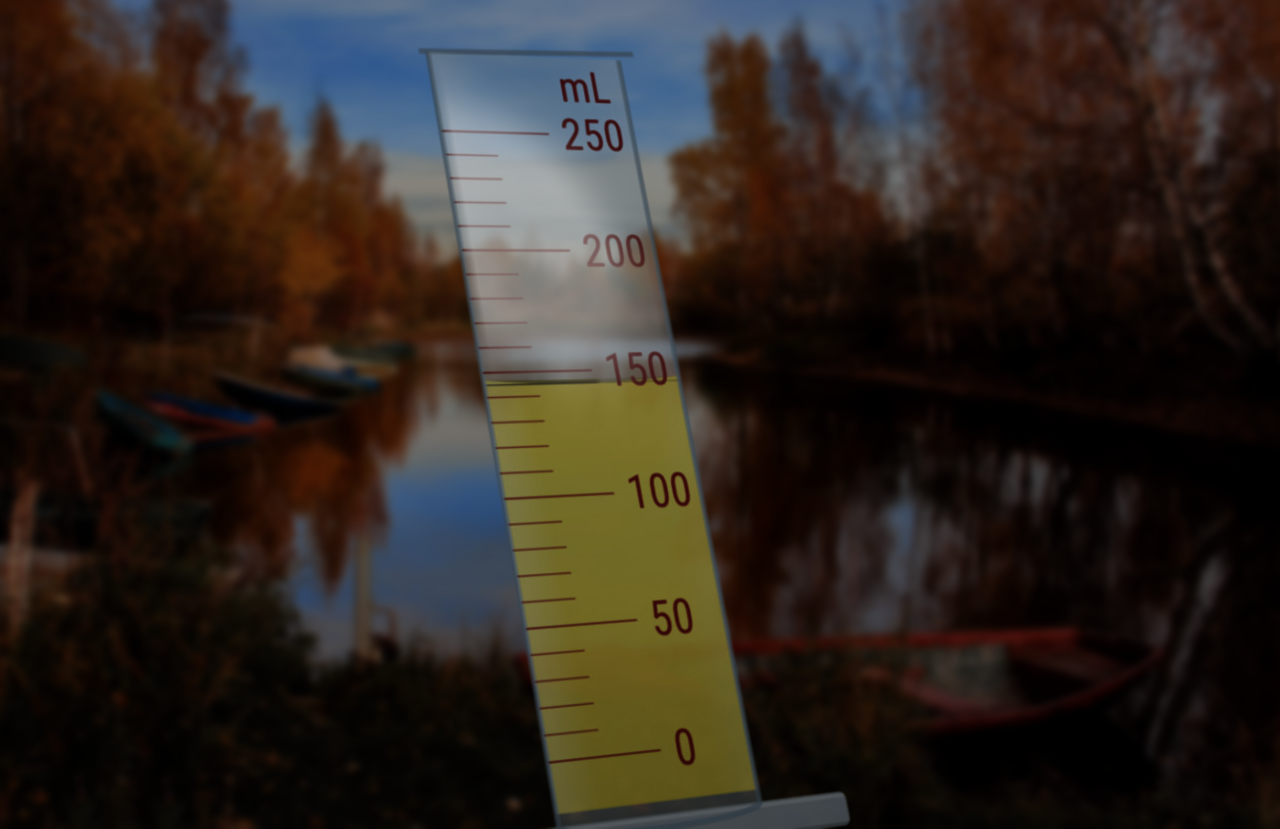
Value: 145 mL
